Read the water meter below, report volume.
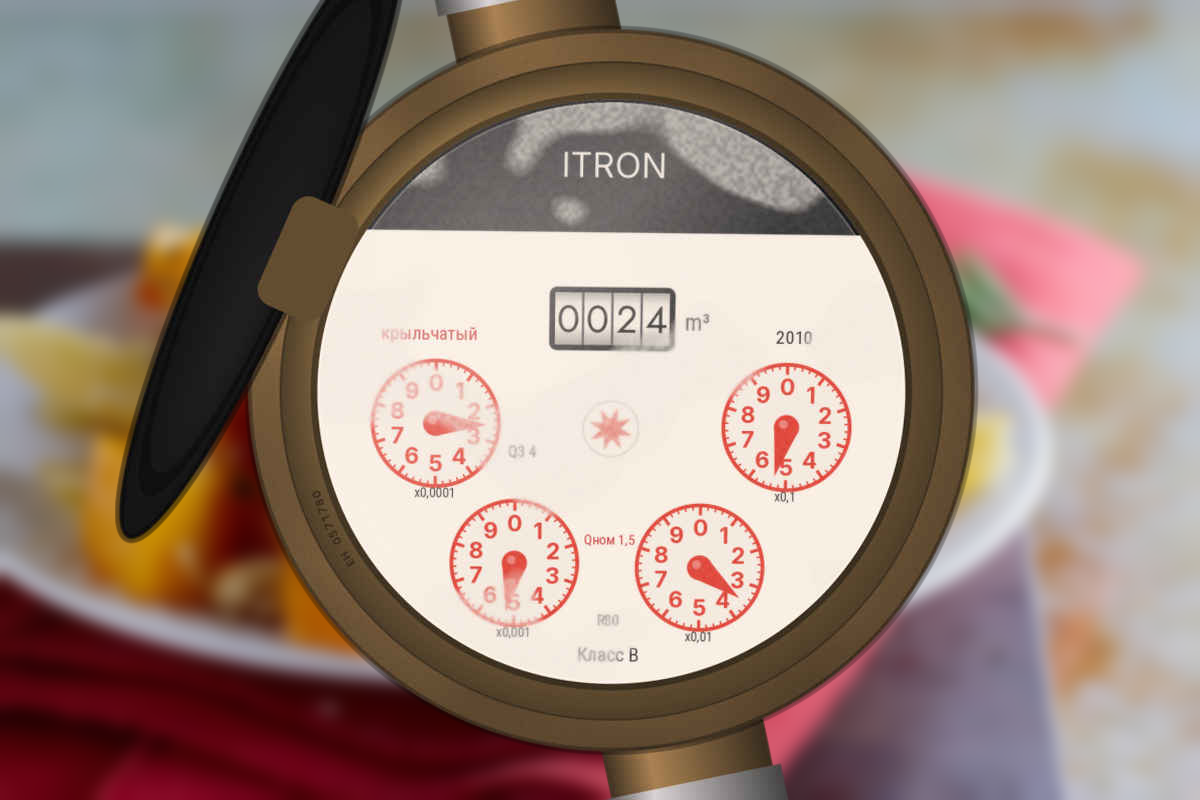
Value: 24.5352 m³
